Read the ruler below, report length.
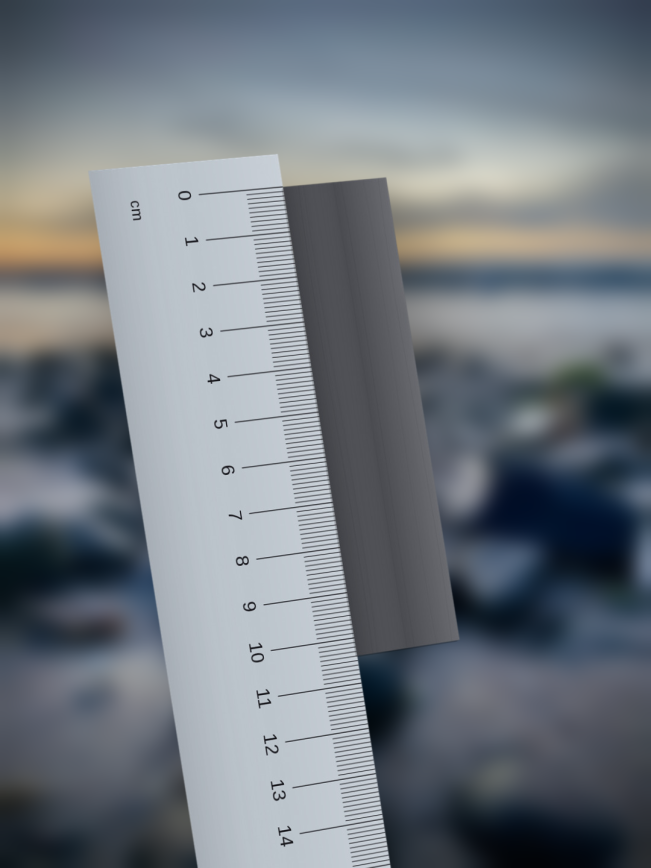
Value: 10.4 cm
